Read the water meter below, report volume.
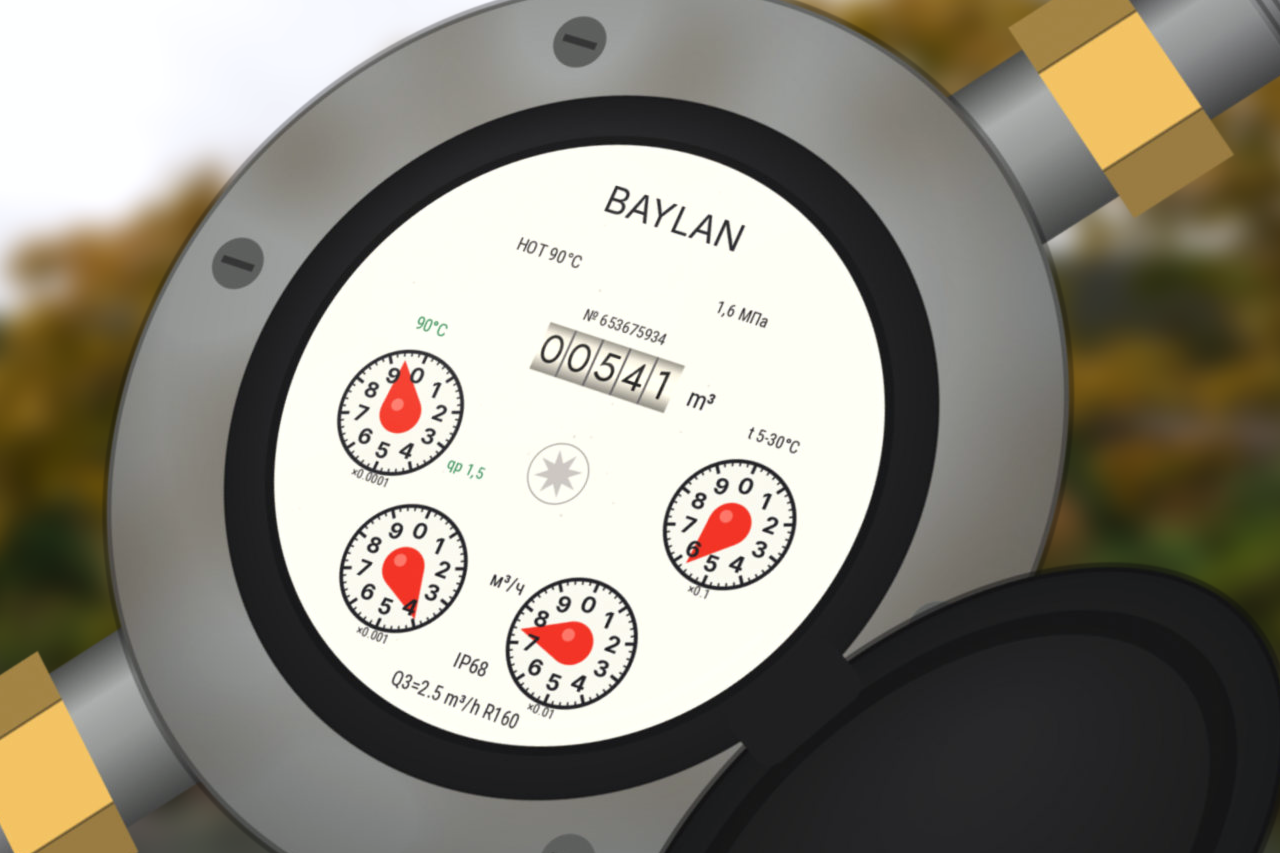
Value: 541.5739 m³
